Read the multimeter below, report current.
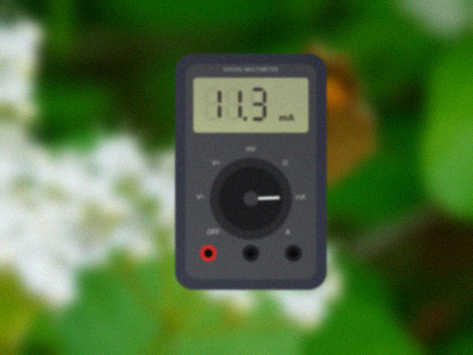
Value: 11.3 mA
